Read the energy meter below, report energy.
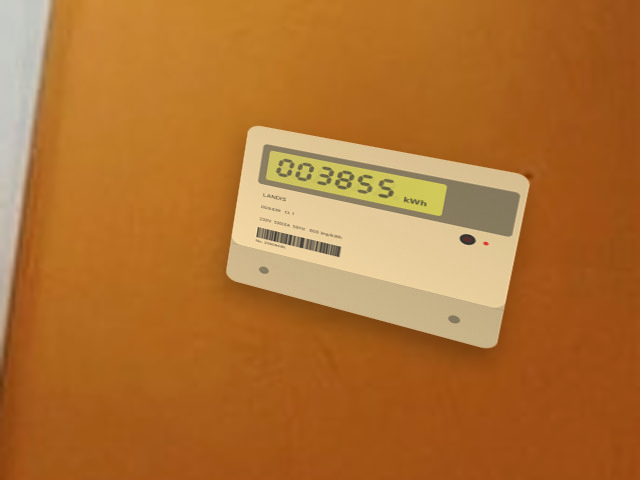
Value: 3855 kWh
